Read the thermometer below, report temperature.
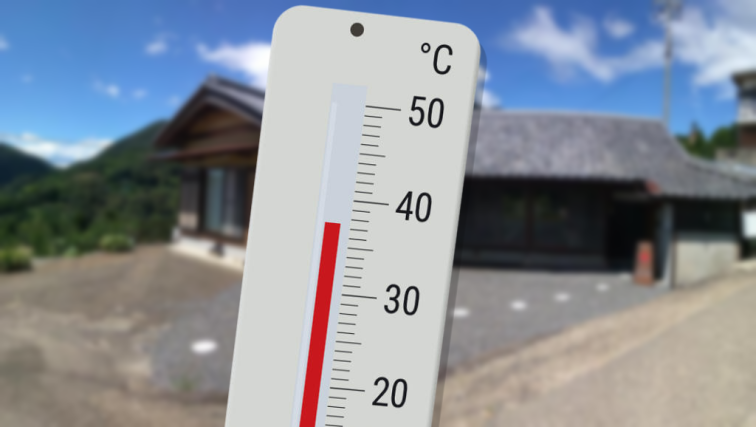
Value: 37.5 °C
